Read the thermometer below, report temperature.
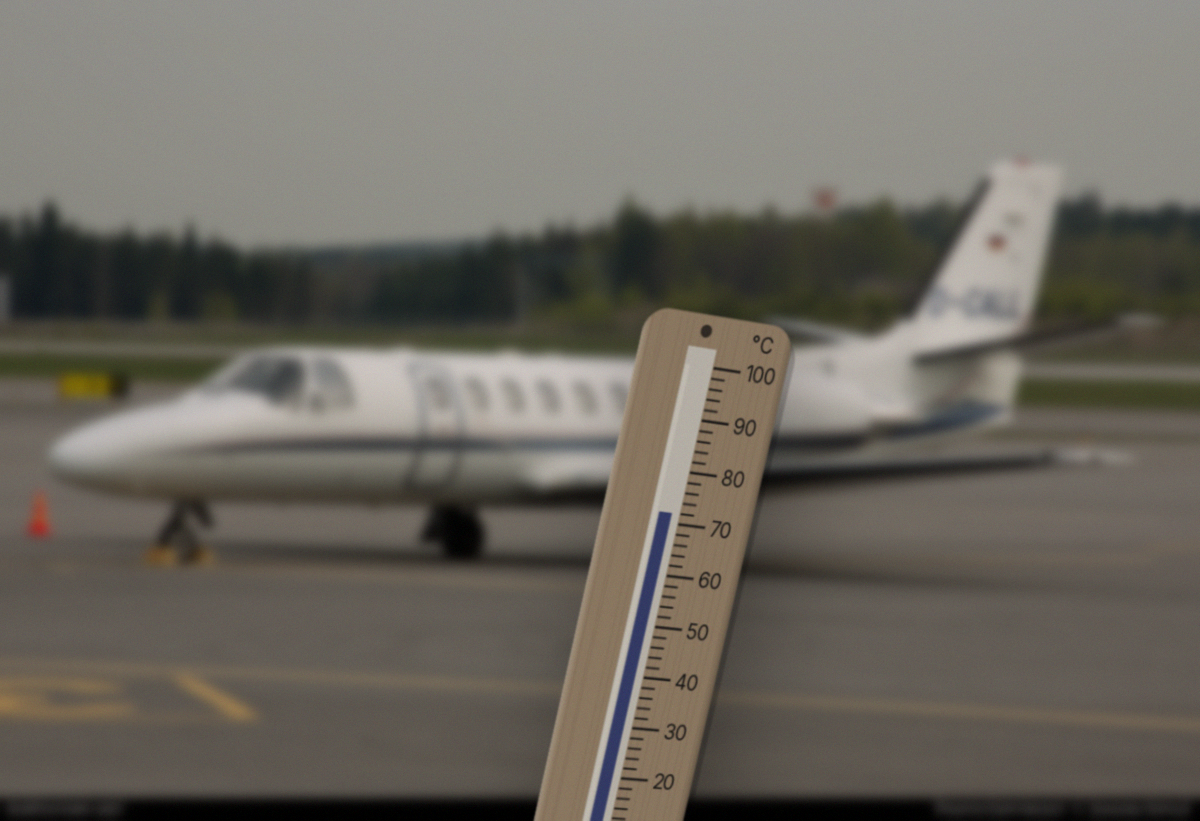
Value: 72 °C
